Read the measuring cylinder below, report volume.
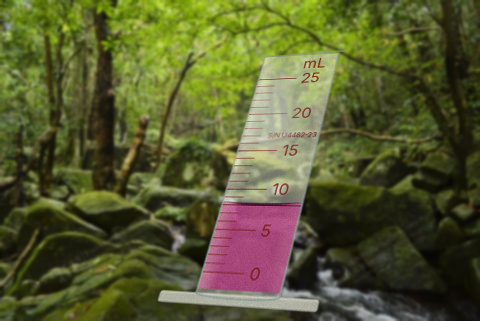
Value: 8 mL
